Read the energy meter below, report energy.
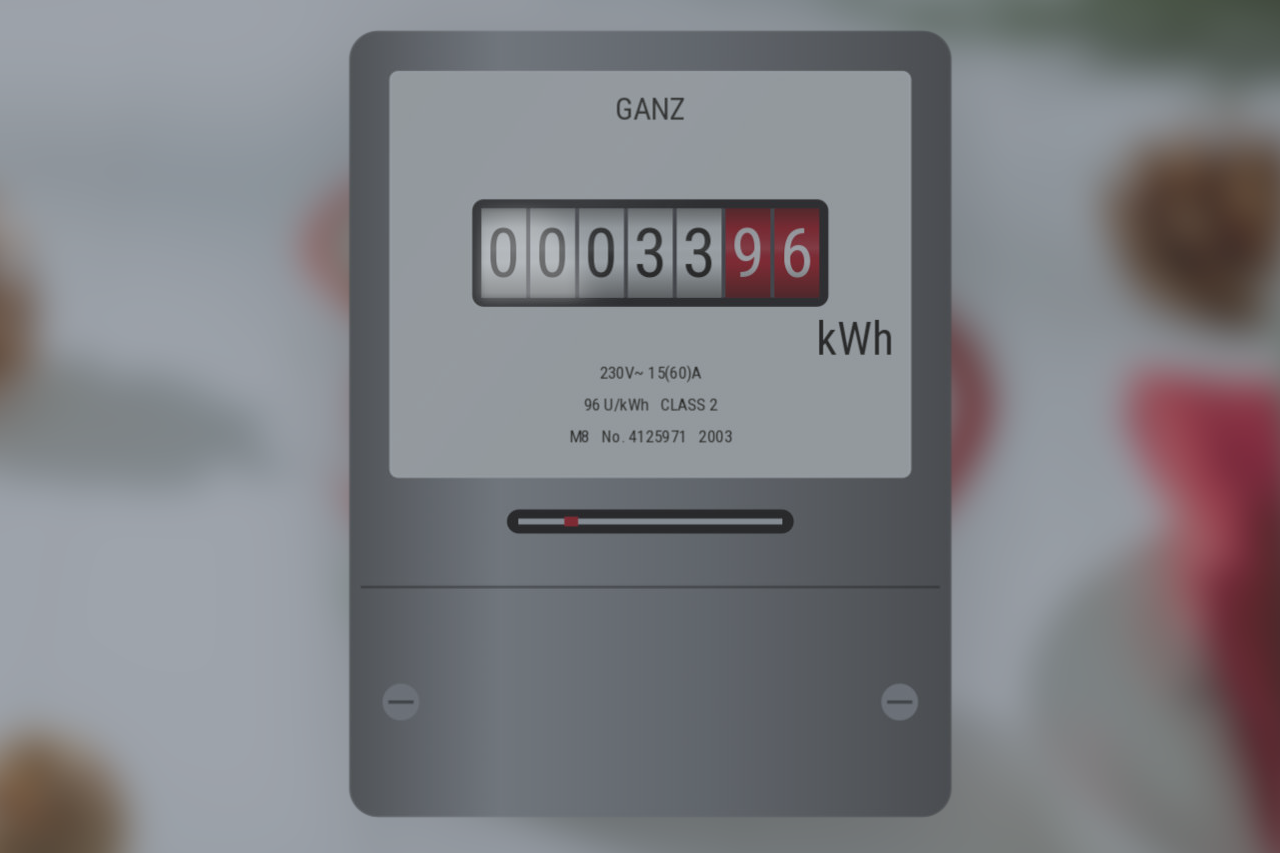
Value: 33.96 kWh
